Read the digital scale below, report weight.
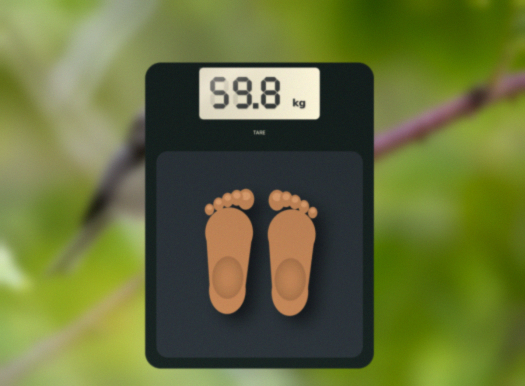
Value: 59.8 kg
